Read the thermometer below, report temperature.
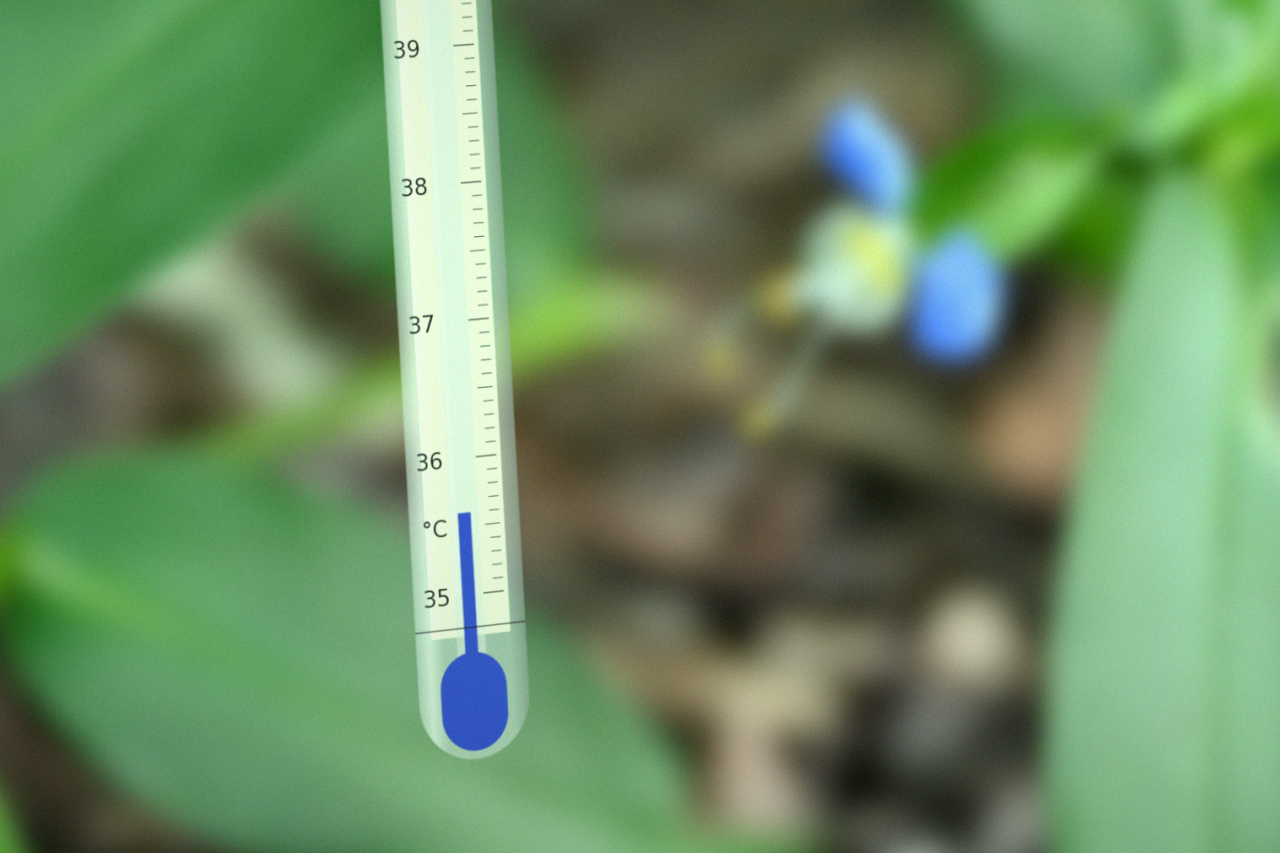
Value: 35.6 °C
